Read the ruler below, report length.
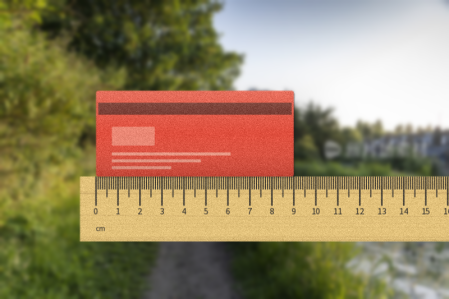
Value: 9 cm
